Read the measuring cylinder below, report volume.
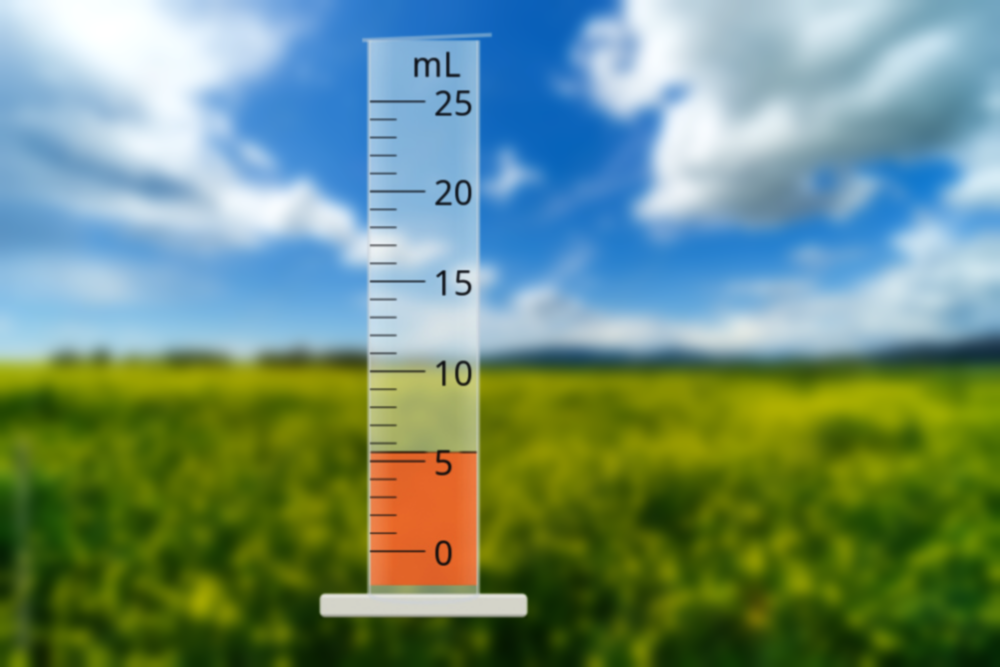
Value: 5.5 mL
